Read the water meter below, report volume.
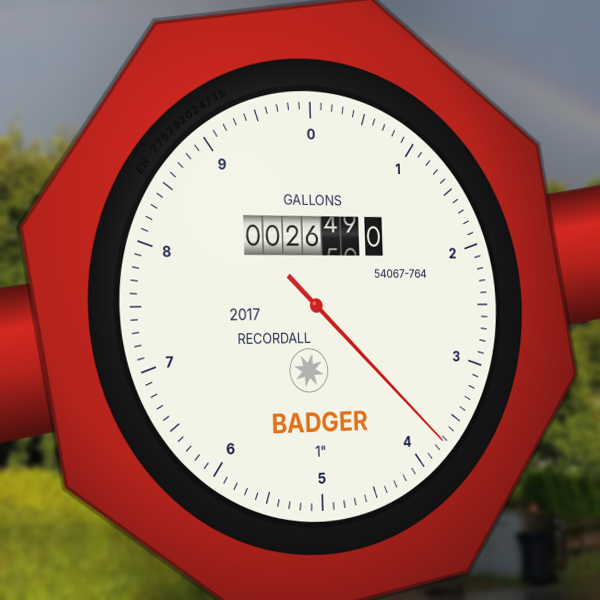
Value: 26493.7 gal
